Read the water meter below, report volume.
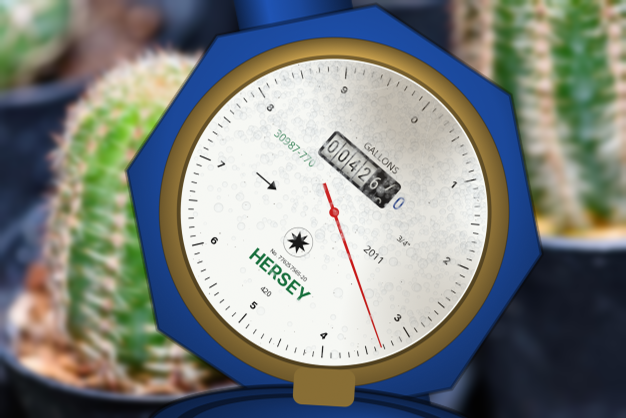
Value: 42673.3 gal
